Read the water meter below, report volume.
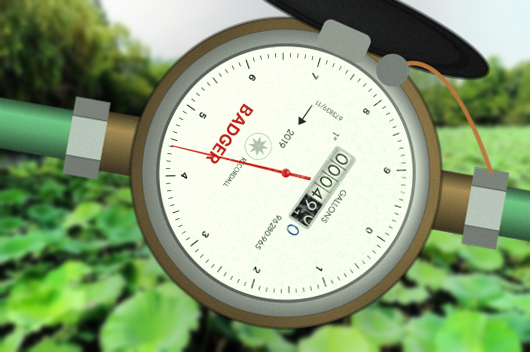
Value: 4904.4 gal
